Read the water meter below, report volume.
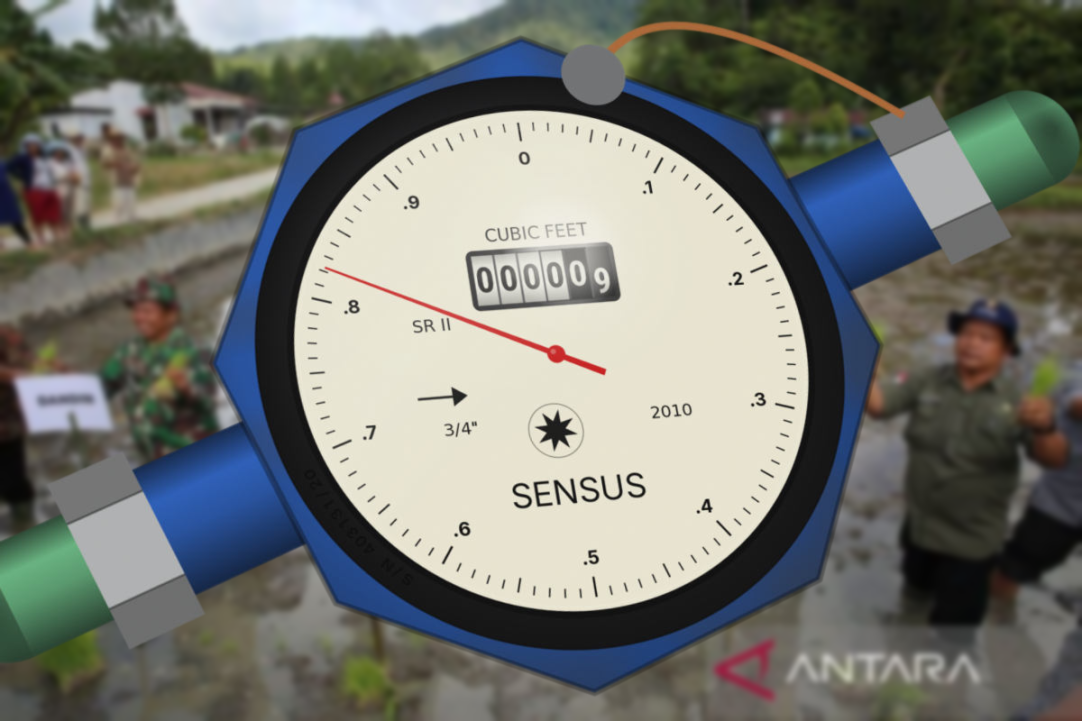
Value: 8.82 ft³
